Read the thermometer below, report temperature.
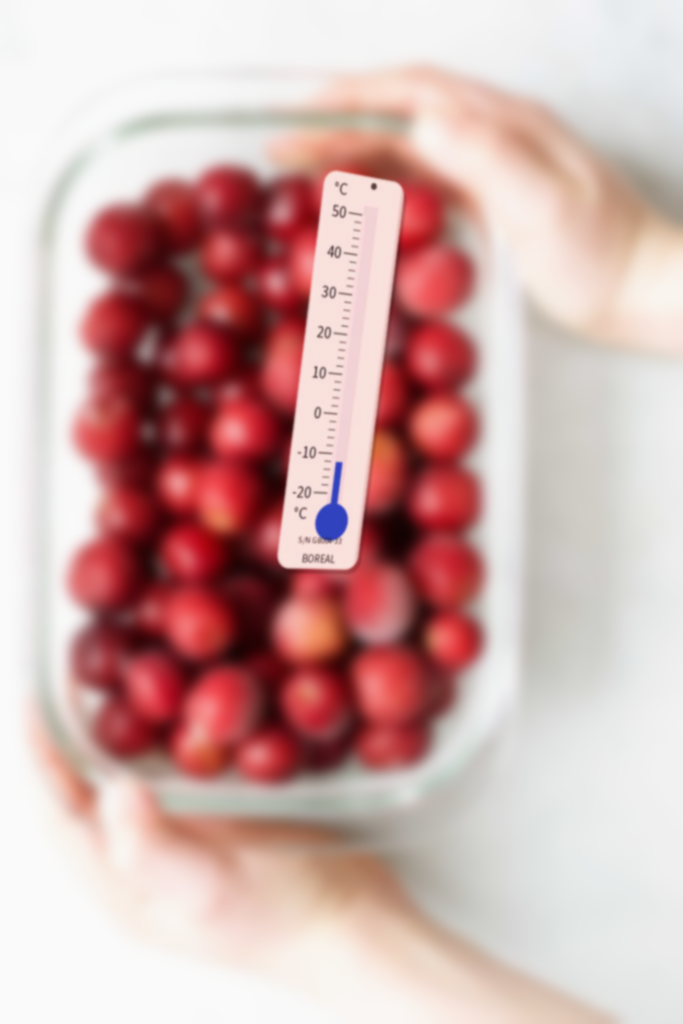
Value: -12 °C
